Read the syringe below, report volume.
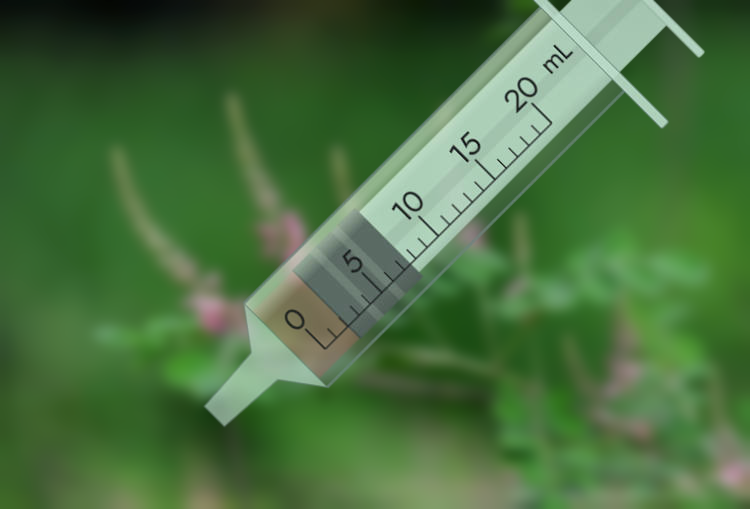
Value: 2 mL
